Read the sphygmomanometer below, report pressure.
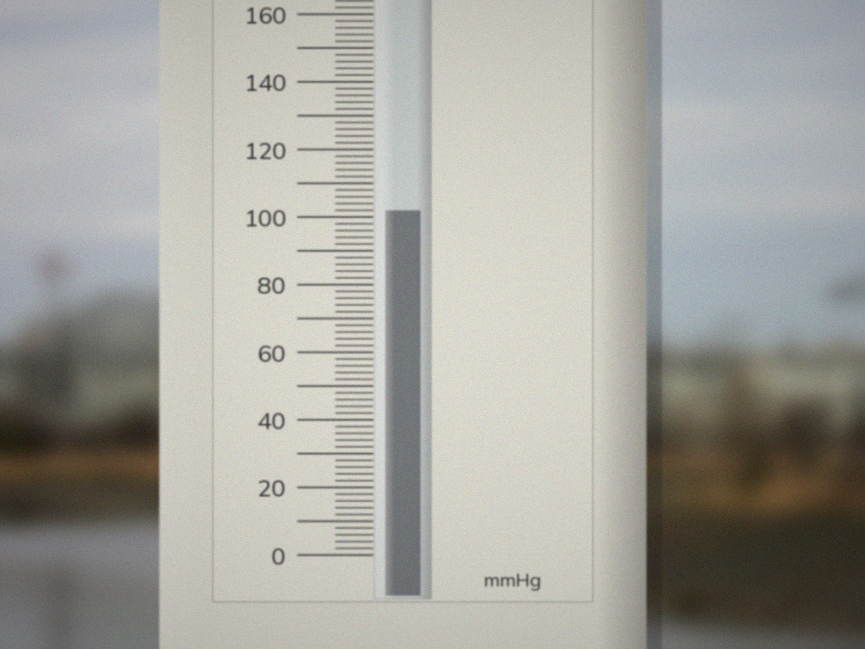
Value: 102 mmHg
